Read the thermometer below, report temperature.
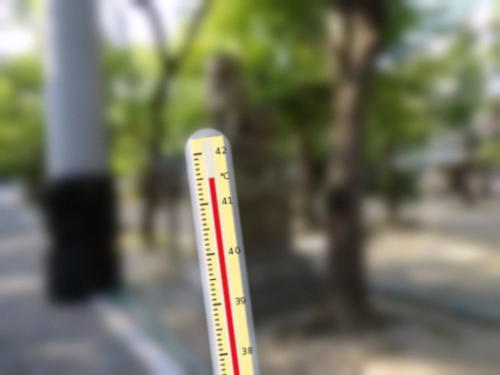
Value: 41.5 °C
